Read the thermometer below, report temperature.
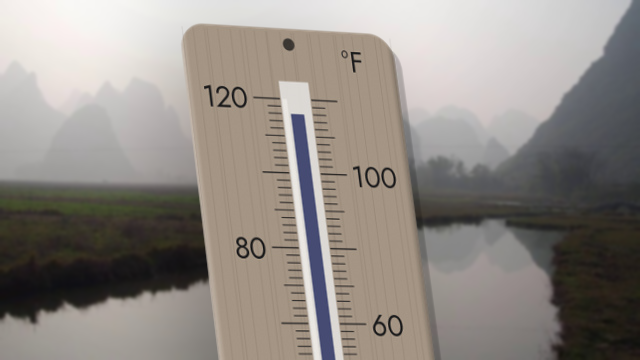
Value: 116 °F
